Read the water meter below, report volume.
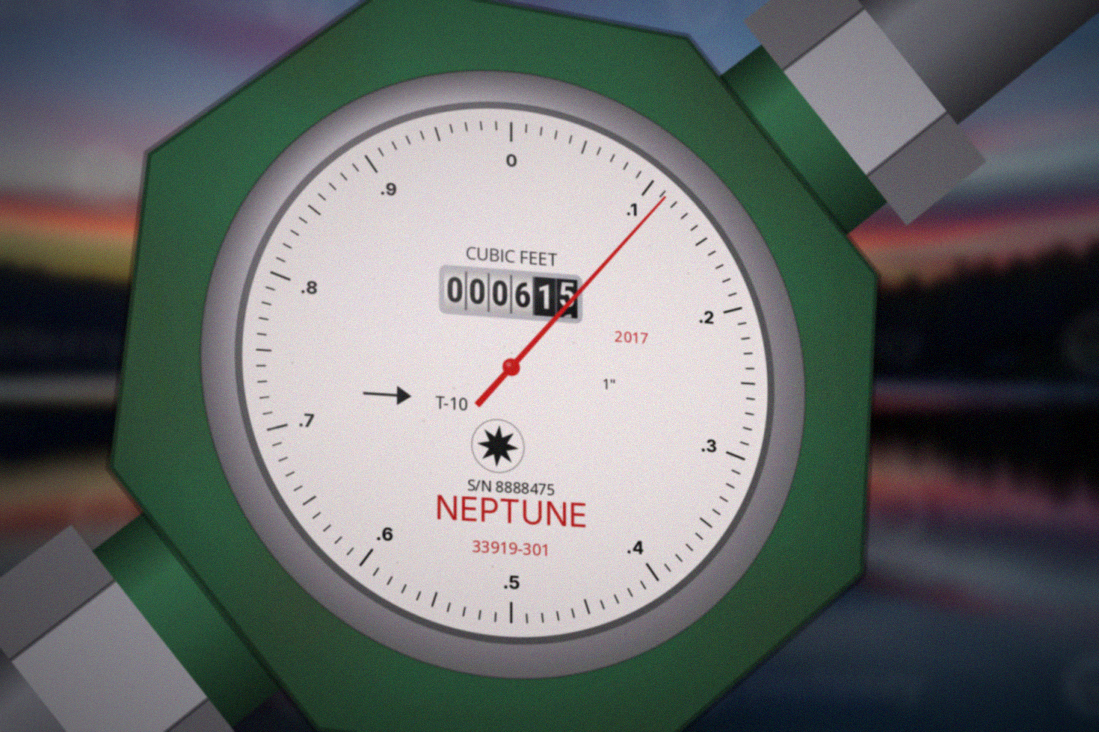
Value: 615.11 ft³
